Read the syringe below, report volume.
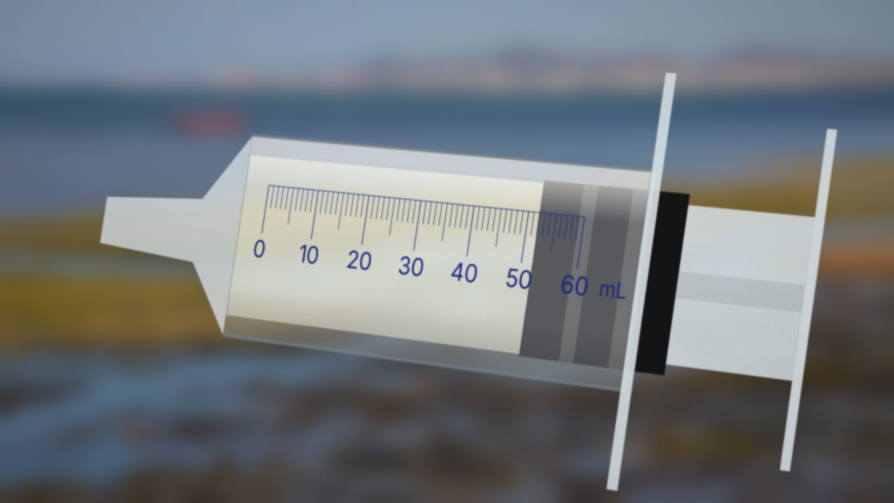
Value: 52 mL
